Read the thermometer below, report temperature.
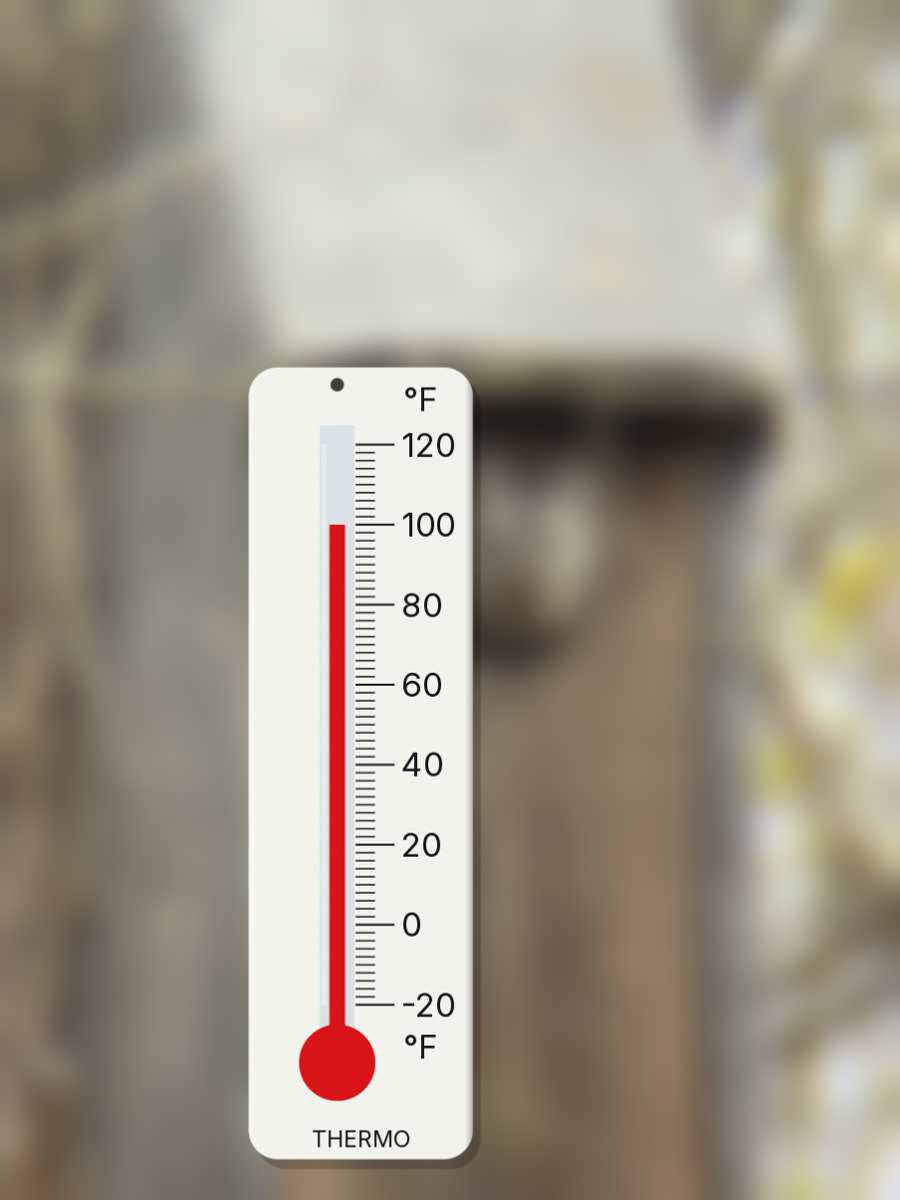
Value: 100 °F
